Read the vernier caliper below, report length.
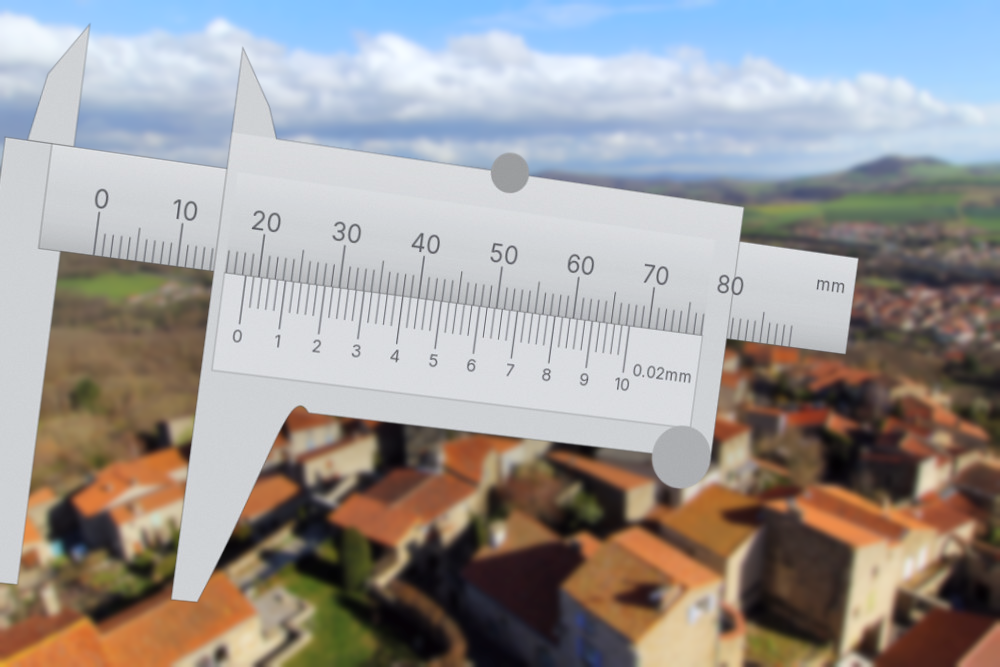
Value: 18.4 mm
